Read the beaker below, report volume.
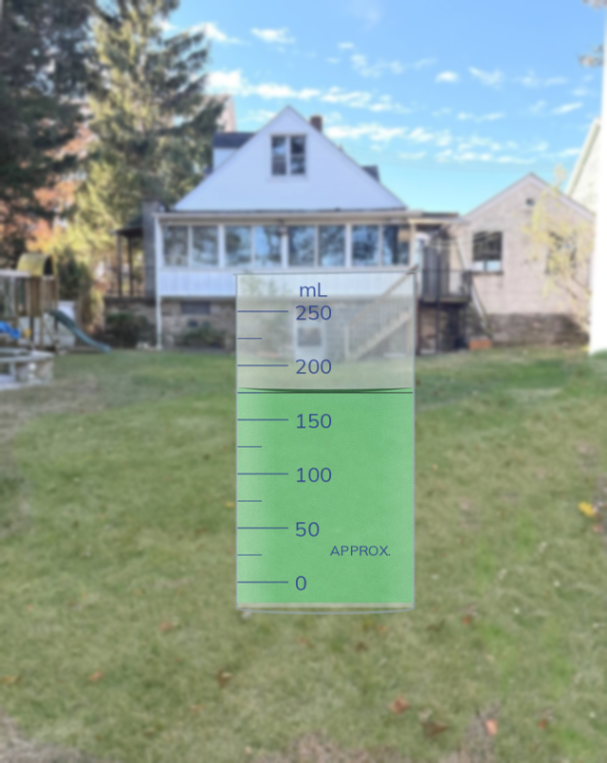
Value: 175 mL
